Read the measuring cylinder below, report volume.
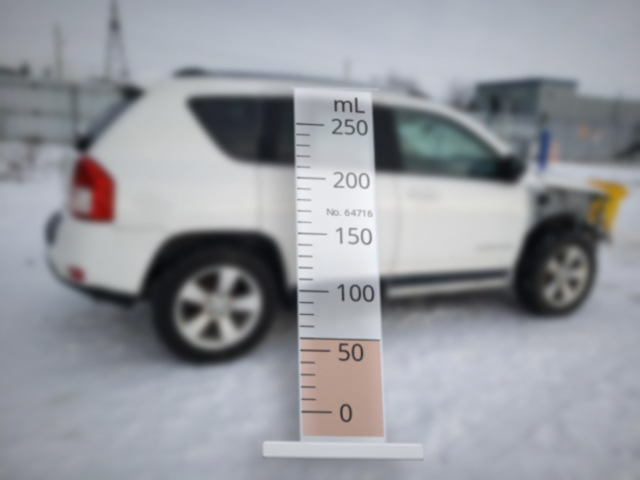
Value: 60 mL
